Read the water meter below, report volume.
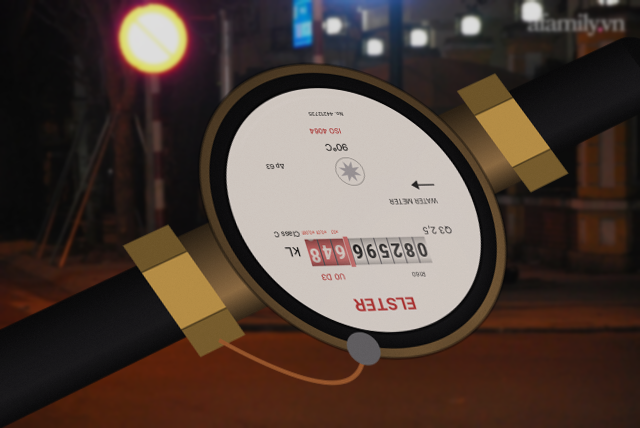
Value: 82596.648 kL
